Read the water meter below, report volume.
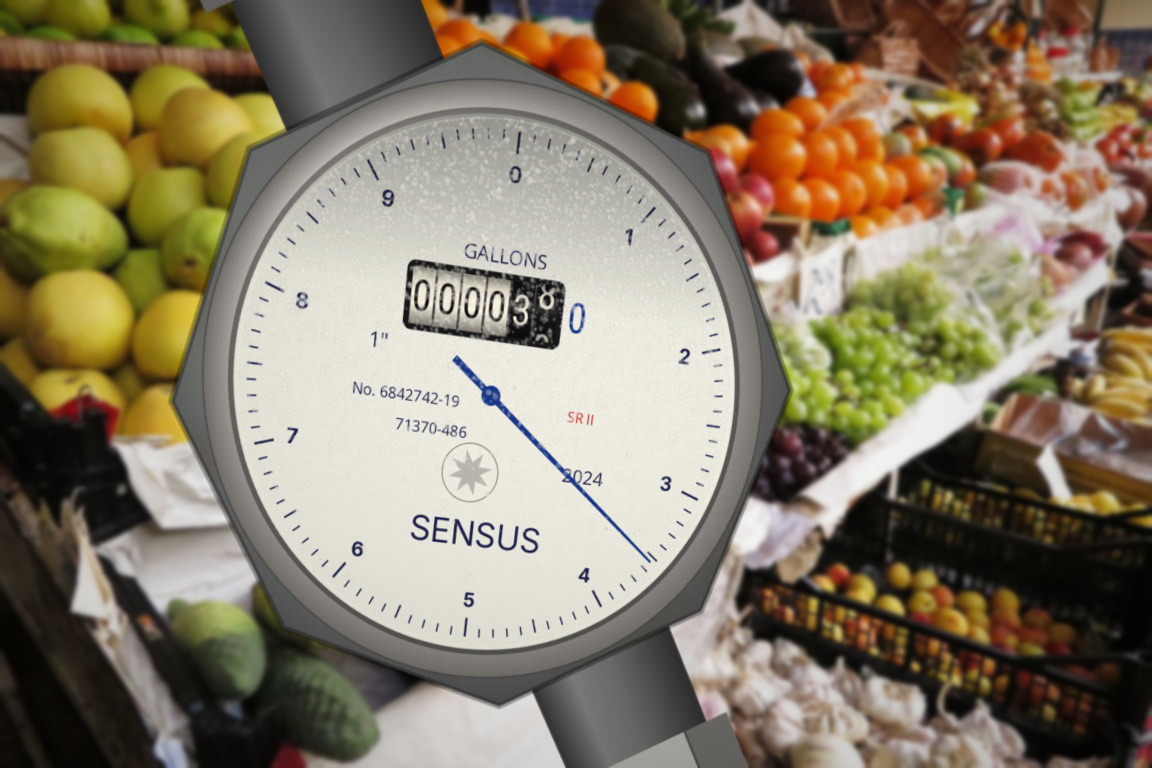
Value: 383.5 gal
